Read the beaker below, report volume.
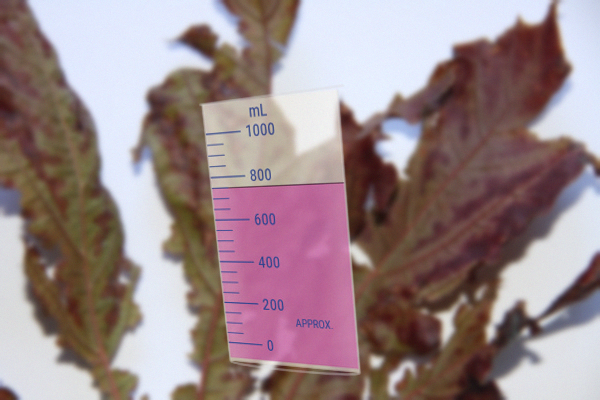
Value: 750 mL
